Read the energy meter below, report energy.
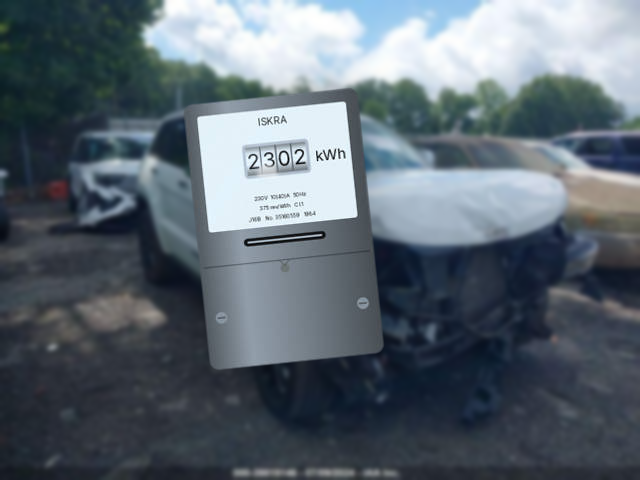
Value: 2302 kWh
